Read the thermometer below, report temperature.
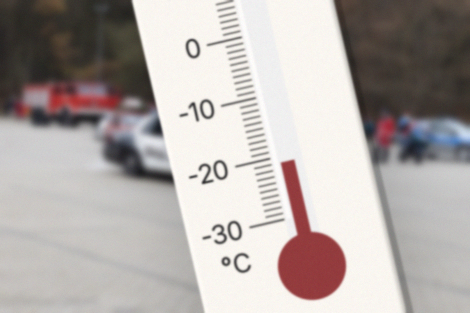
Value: -21 °C
